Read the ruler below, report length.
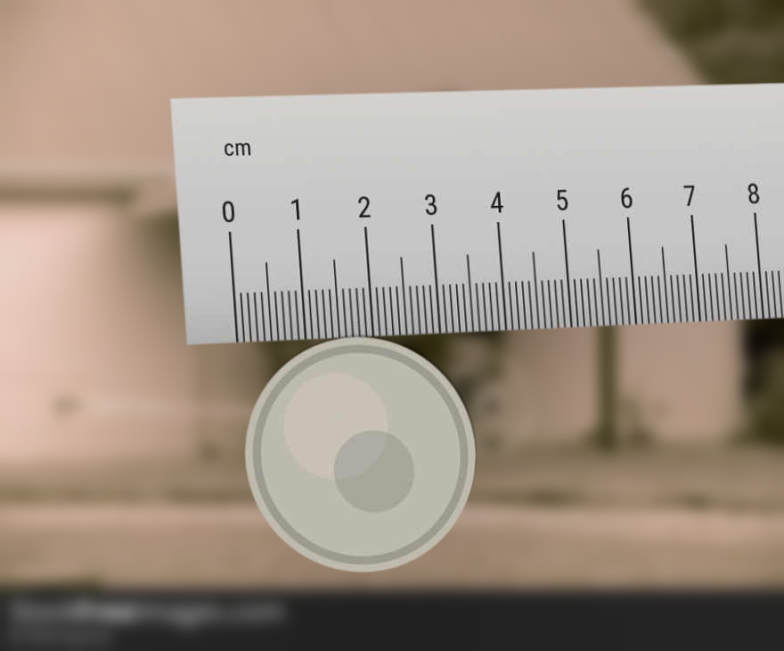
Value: 3.4 cm
